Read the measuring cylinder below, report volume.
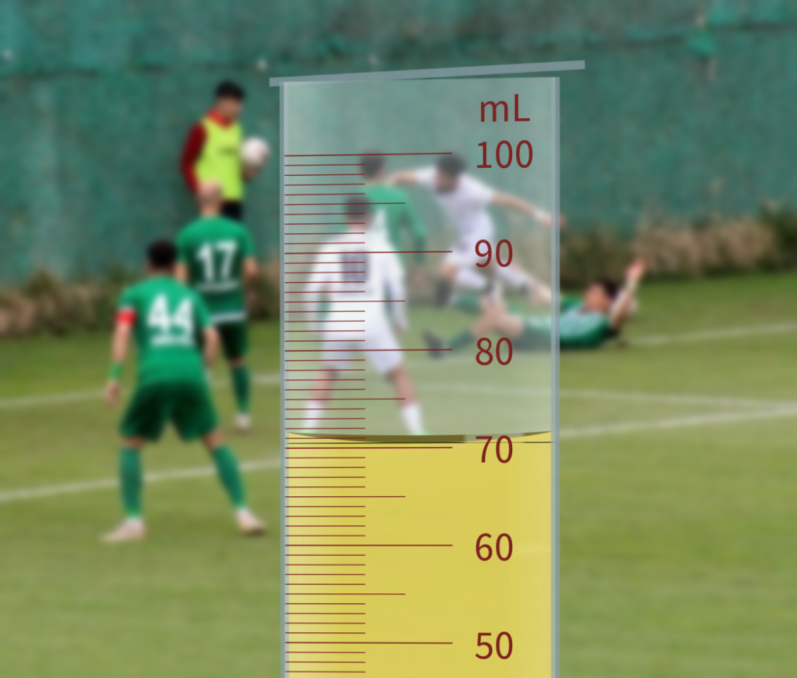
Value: 70.5 mL
